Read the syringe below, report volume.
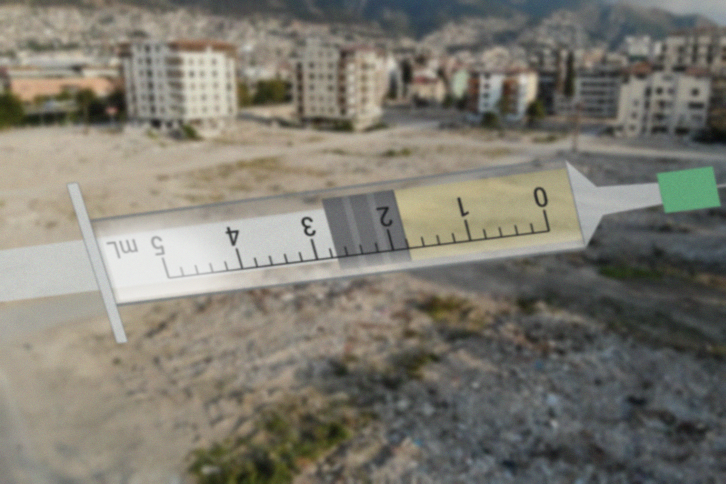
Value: 1.8 mL
